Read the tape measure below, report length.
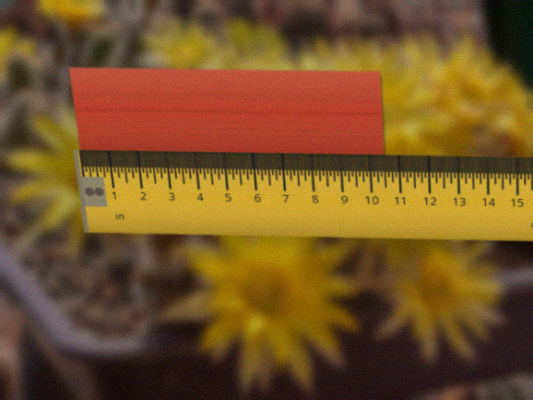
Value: 10.5 in
